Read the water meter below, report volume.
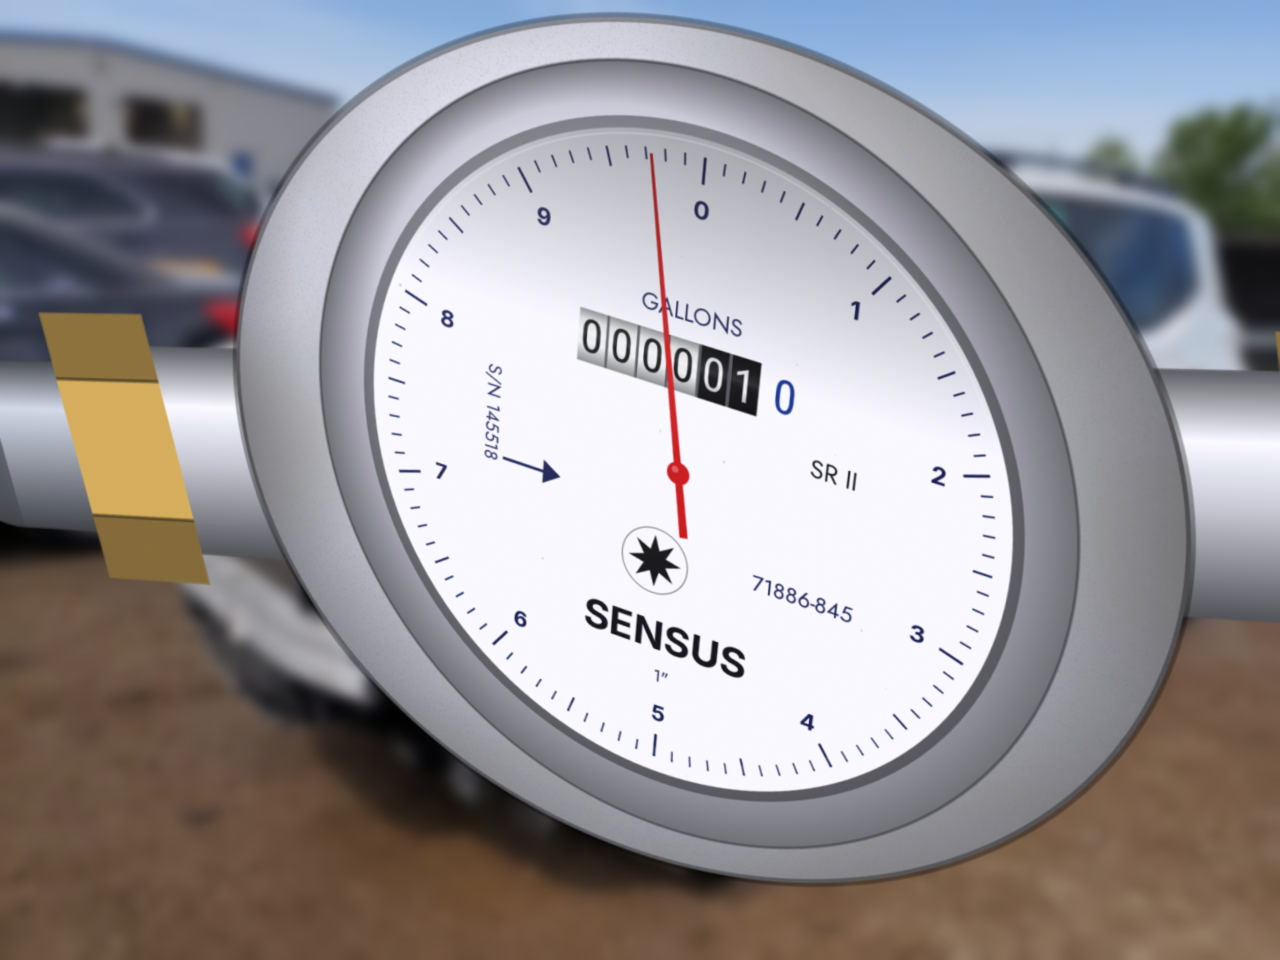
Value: 9.7 gal
